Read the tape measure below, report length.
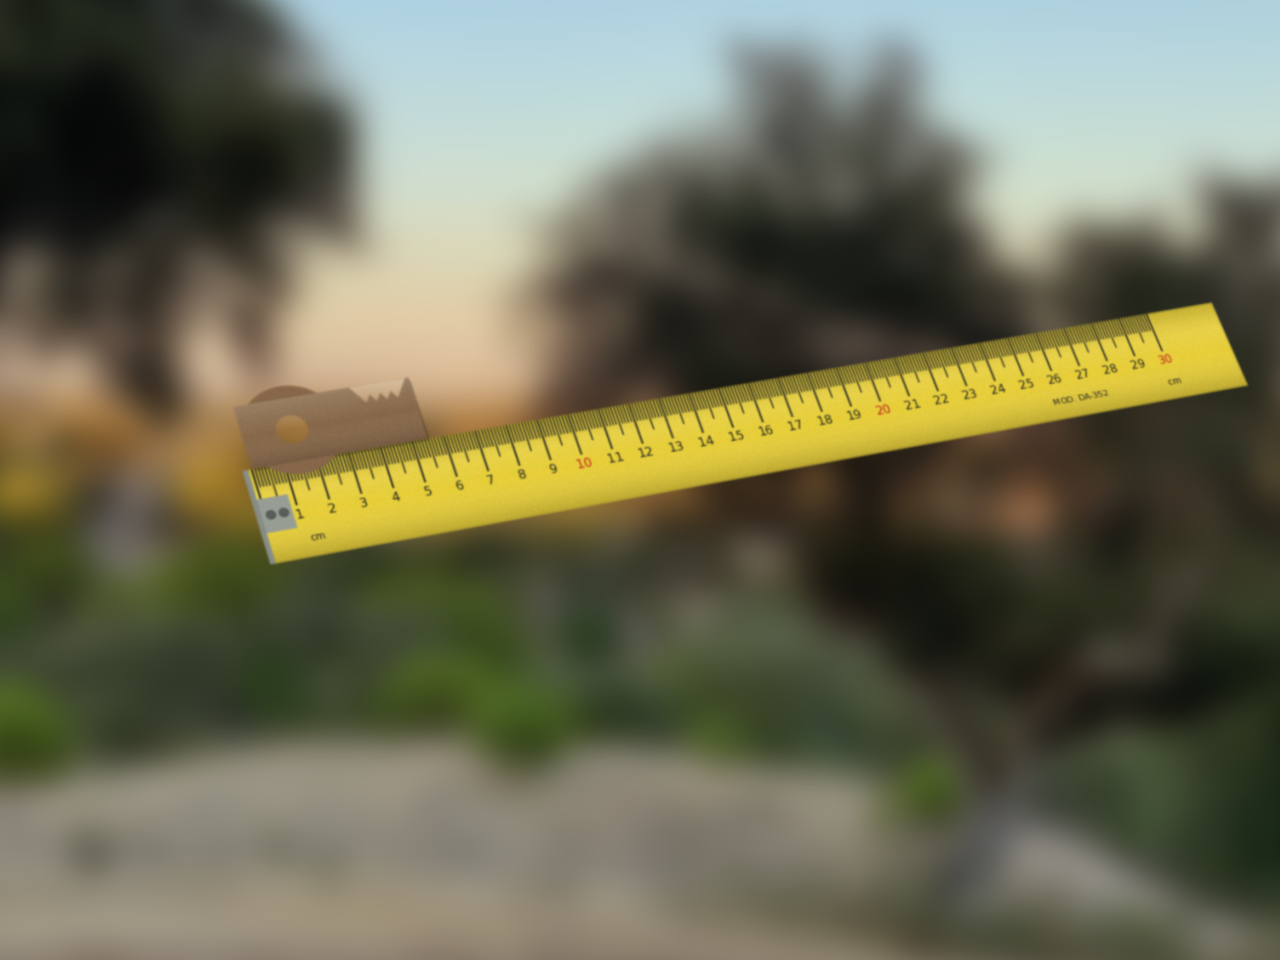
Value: 5.5 cm
